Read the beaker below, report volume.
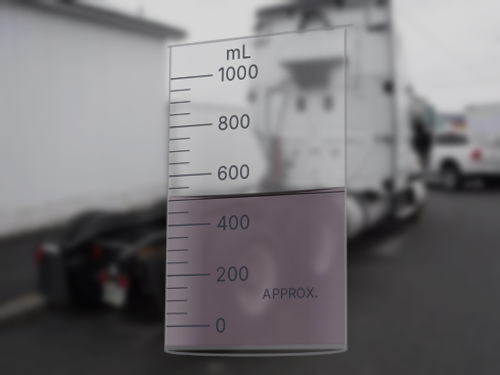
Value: 500 mL
